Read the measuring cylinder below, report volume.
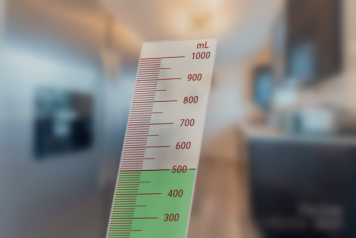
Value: 500 mL
